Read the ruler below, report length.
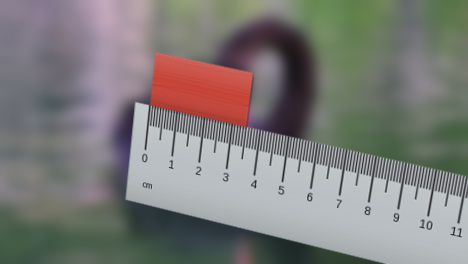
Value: 3.5 cm
